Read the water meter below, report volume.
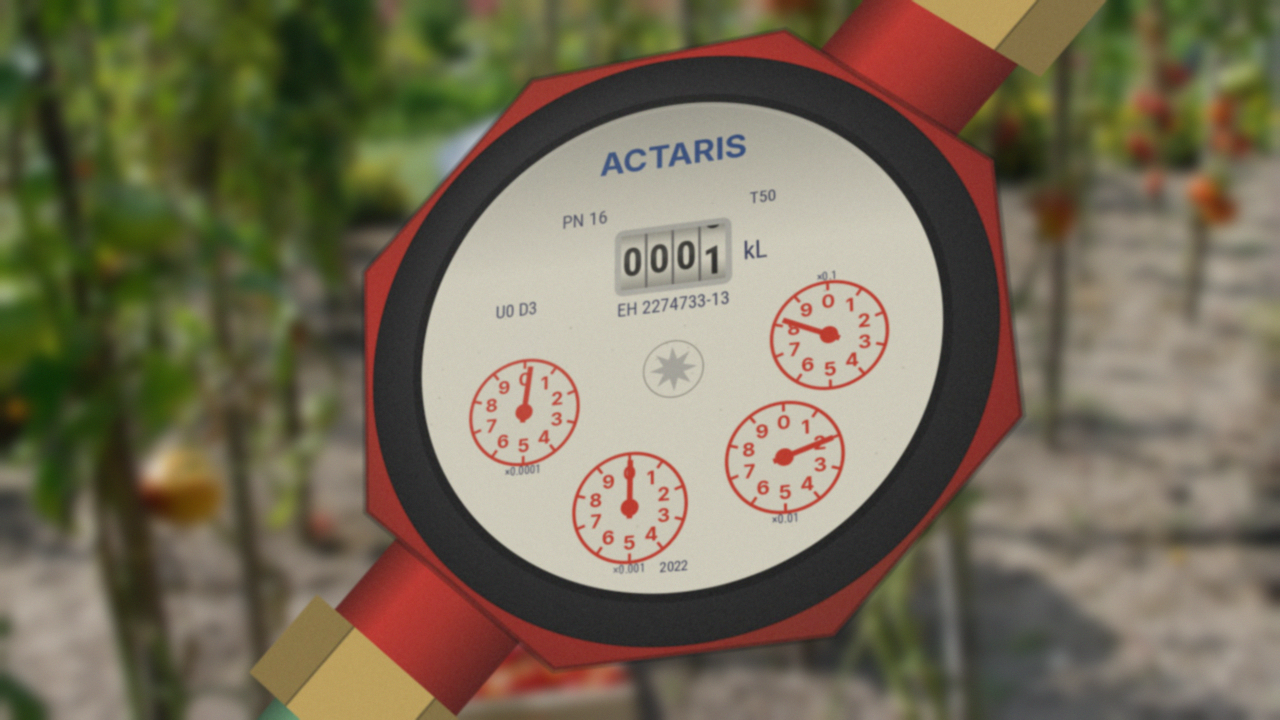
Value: 0.8200 kL
